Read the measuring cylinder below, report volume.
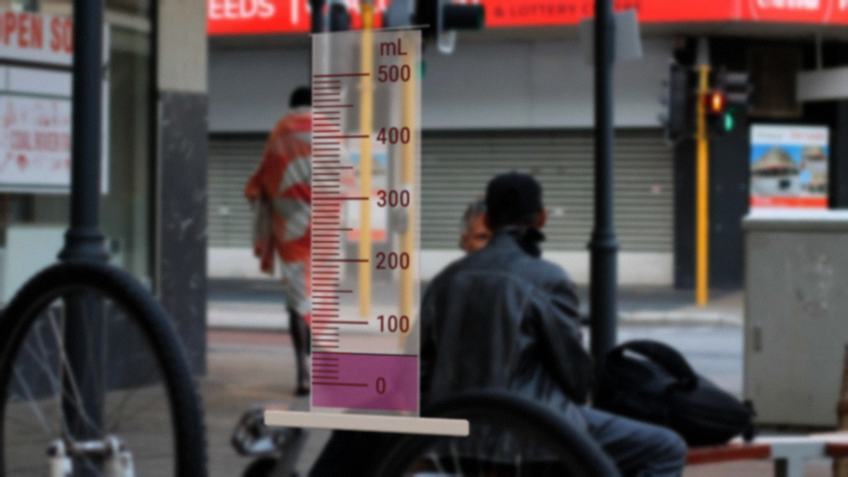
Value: 50 mL
